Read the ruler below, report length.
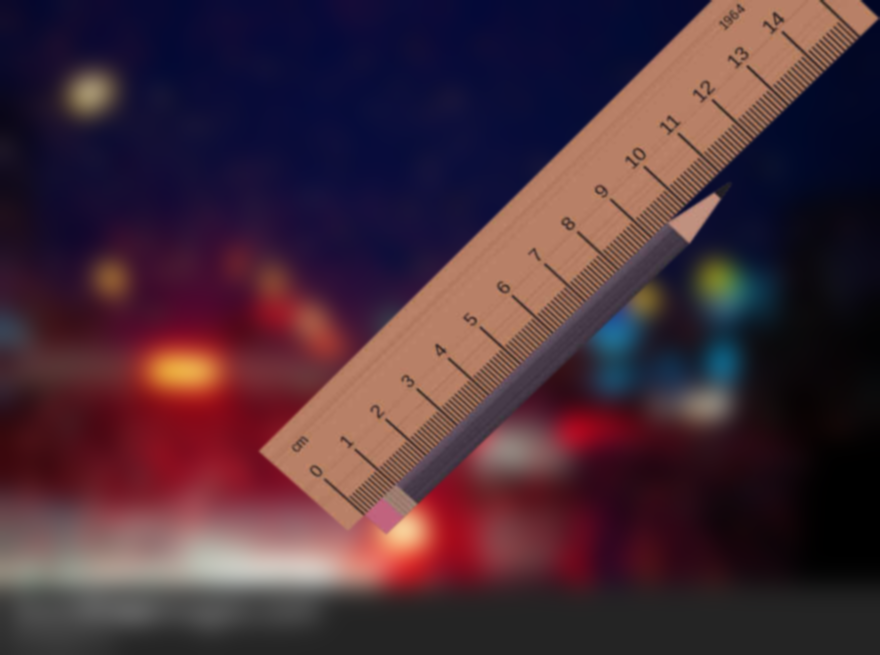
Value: 11 cm
